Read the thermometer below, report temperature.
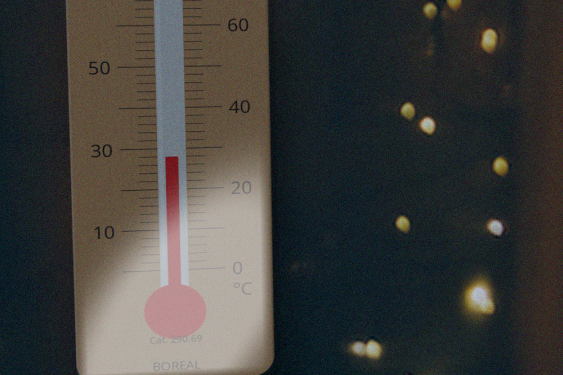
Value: 28 °C
